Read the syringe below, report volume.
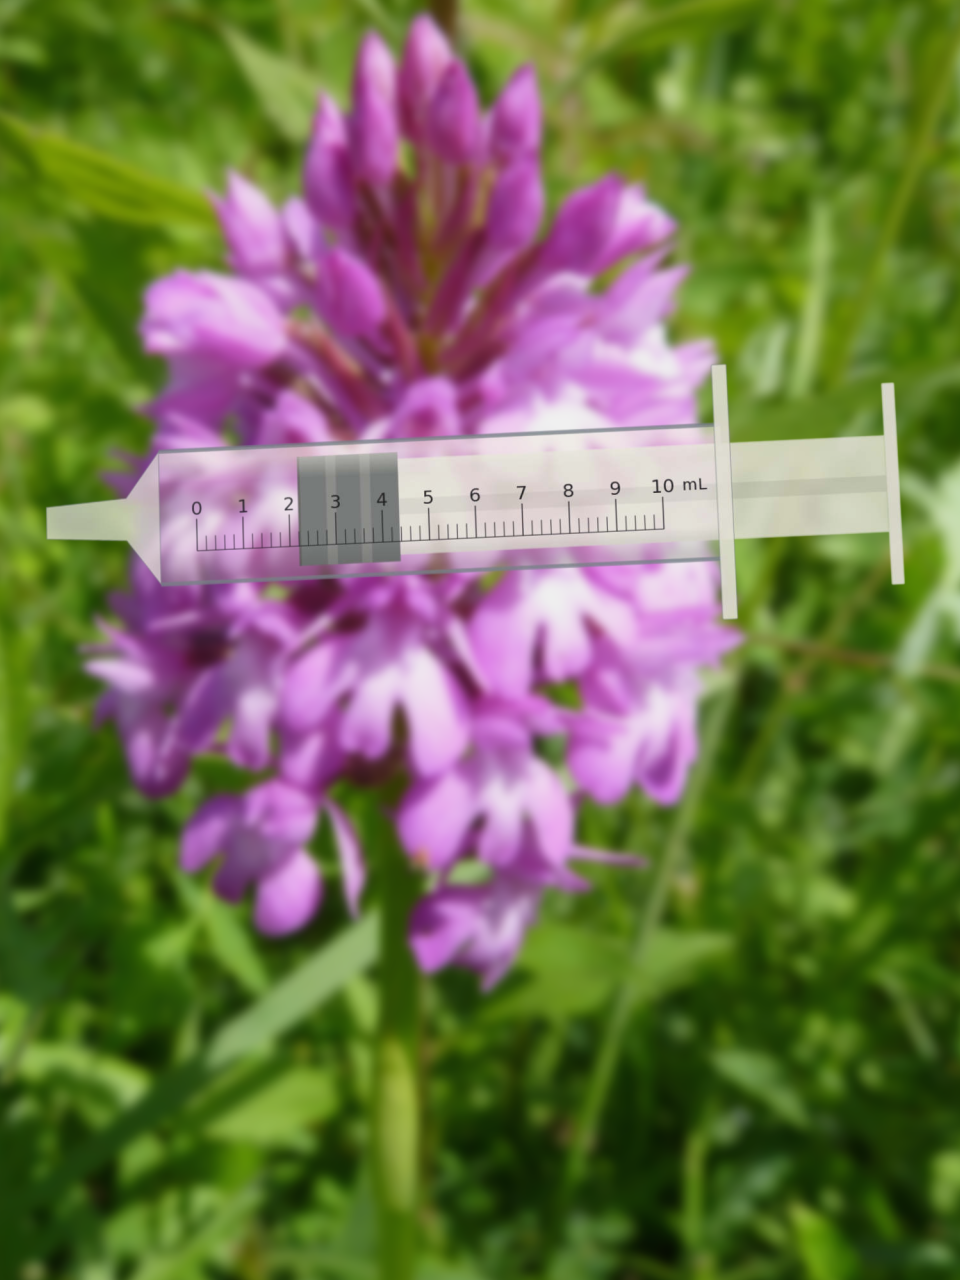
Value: 2.2 mL
